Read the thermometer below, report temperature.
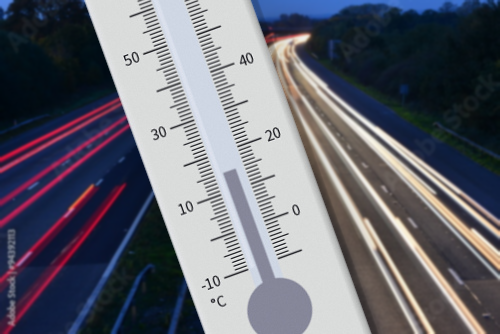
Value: 15 °C
